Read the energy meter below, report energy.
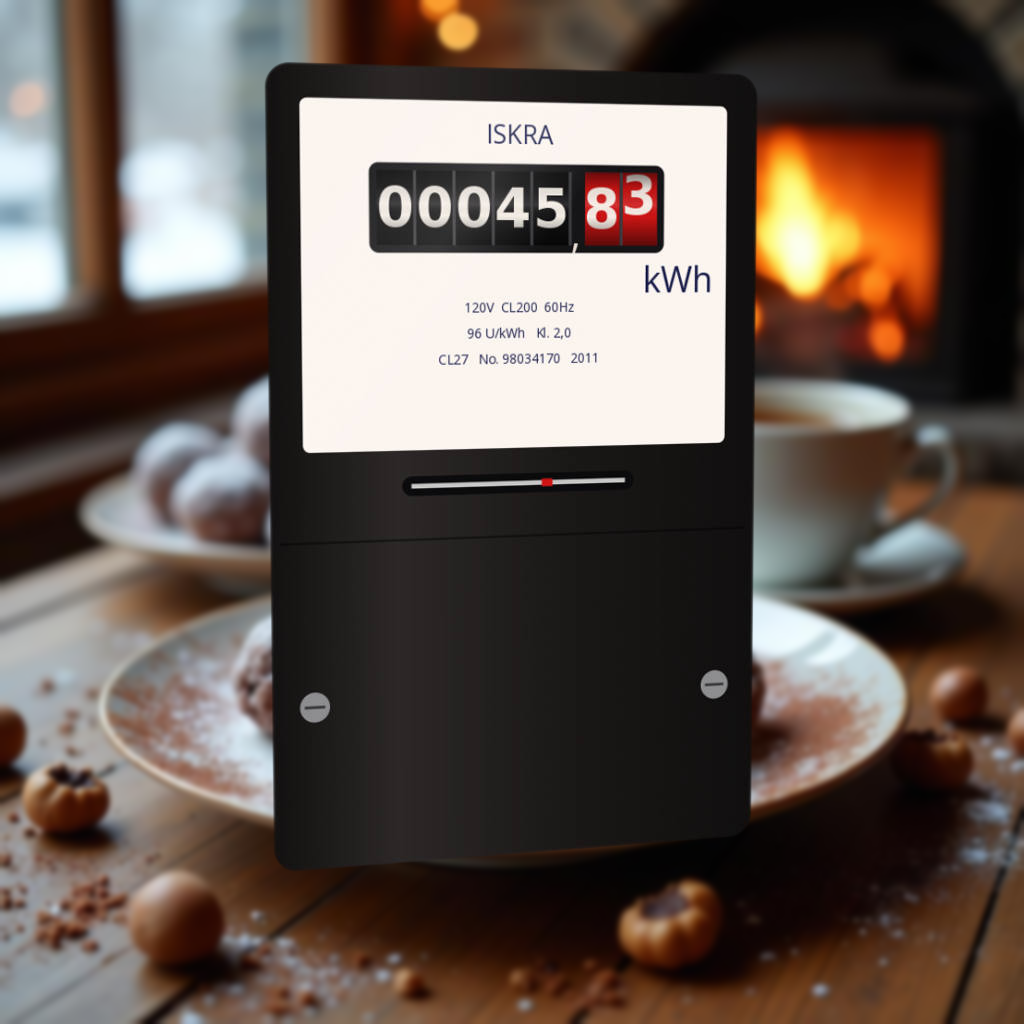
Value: 45.83 kWh
